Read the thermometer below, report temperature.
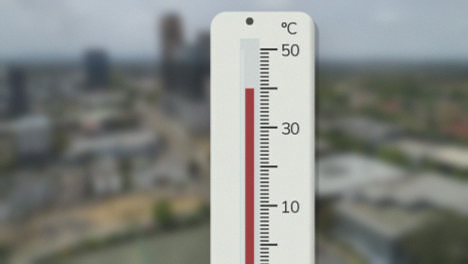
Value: 40 °C
